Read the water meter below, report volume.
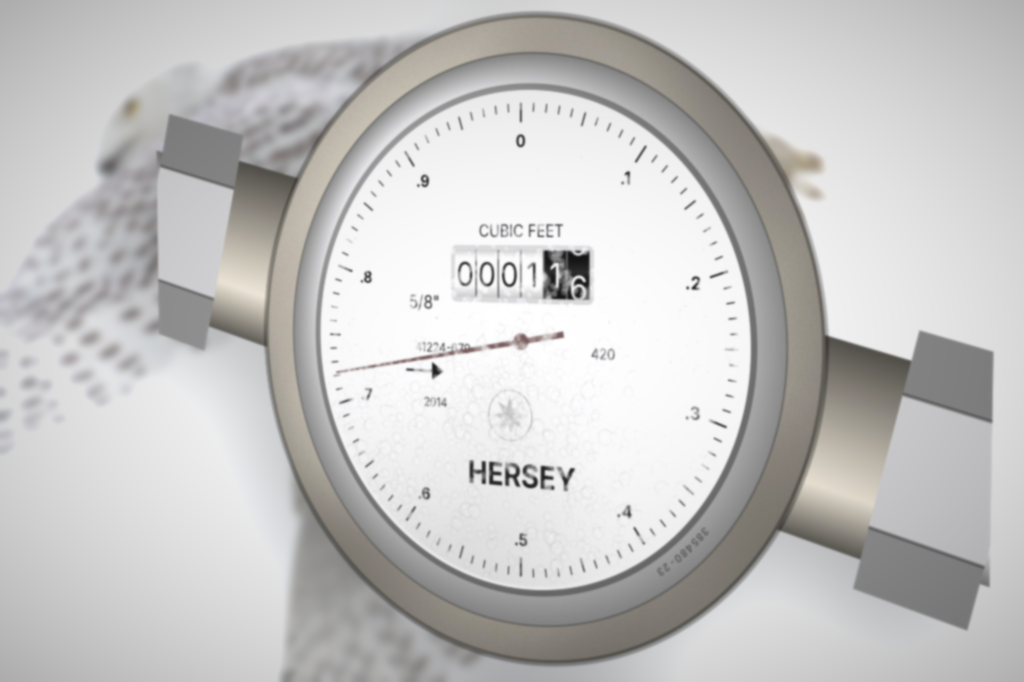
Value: 115.72 ft³
